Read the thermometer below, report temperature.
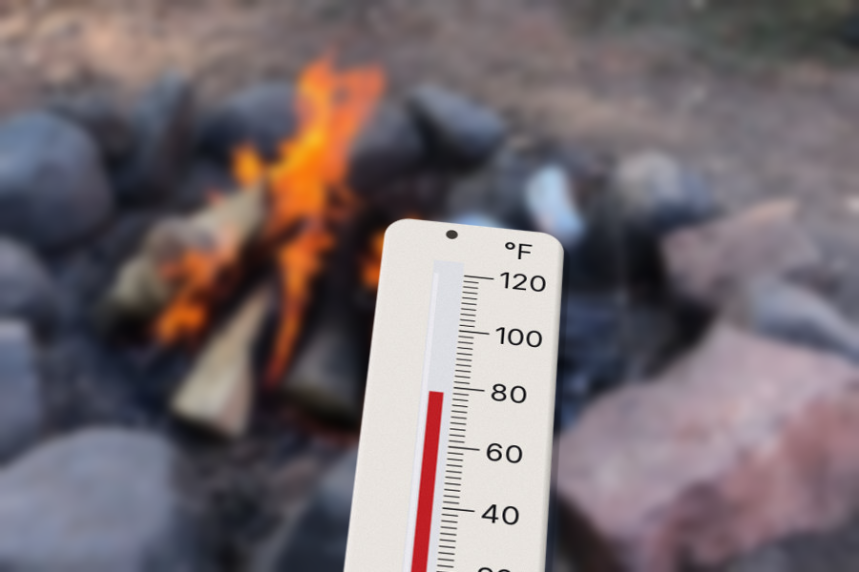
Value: 78 °F
